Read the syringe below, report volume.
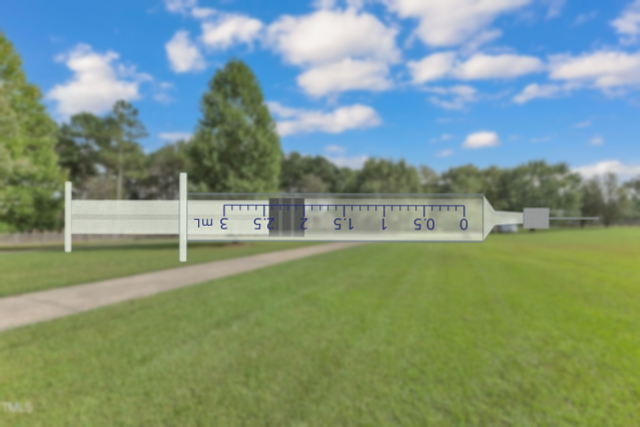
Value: 2 mL
